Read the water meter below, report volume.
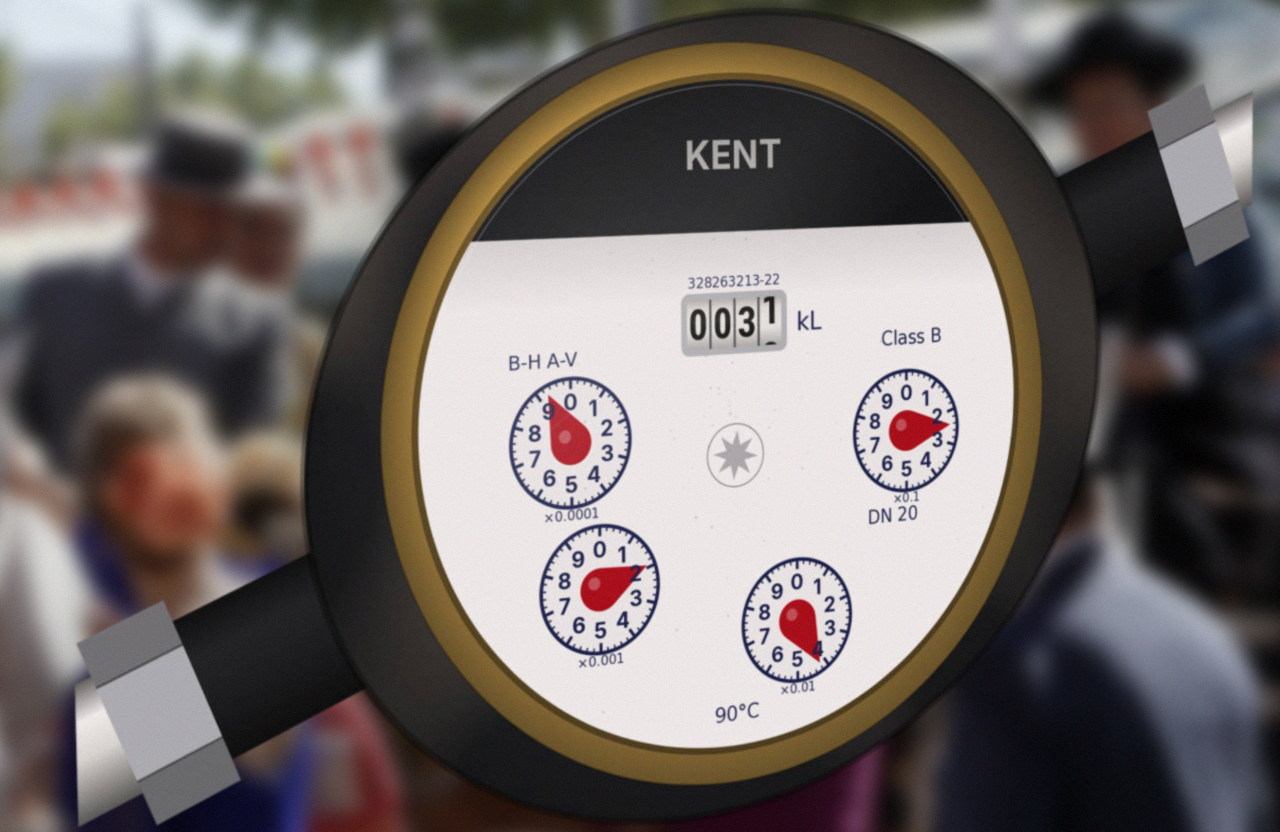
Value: 31.2419 kL
